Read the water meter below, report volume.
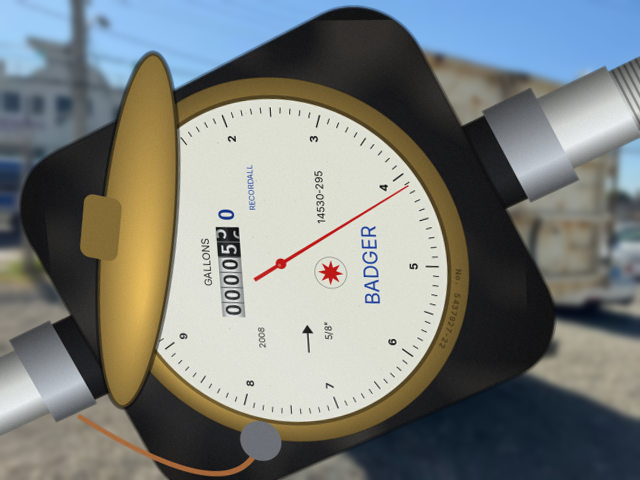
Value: 554.1 gal
